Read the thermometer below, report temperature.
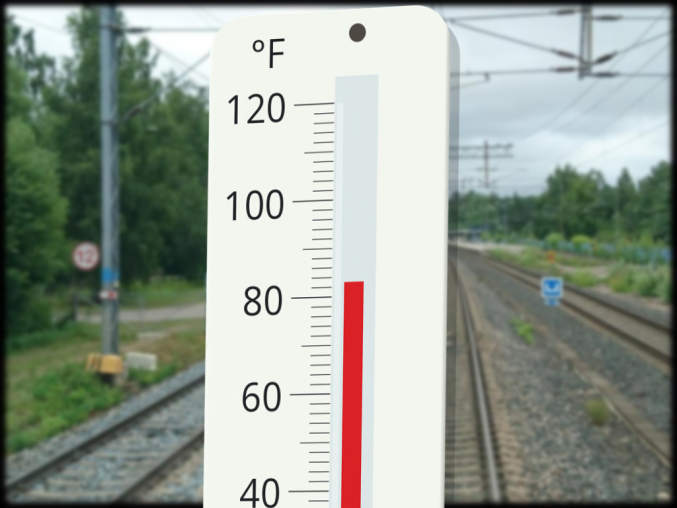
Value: 83 °F
